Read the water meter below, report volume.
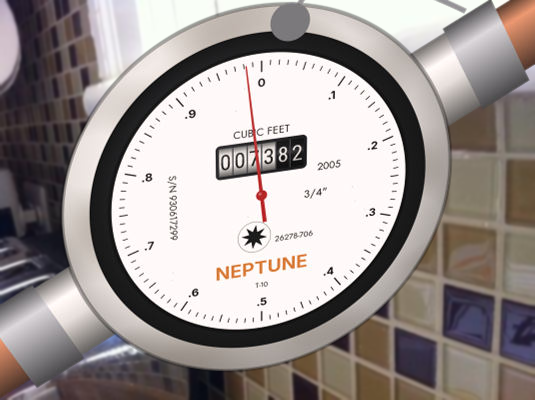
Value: 7381.98 ft³
